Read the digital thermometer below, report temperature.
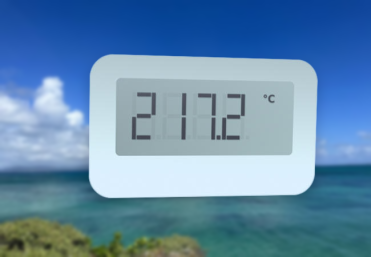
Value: 217.2 °C
